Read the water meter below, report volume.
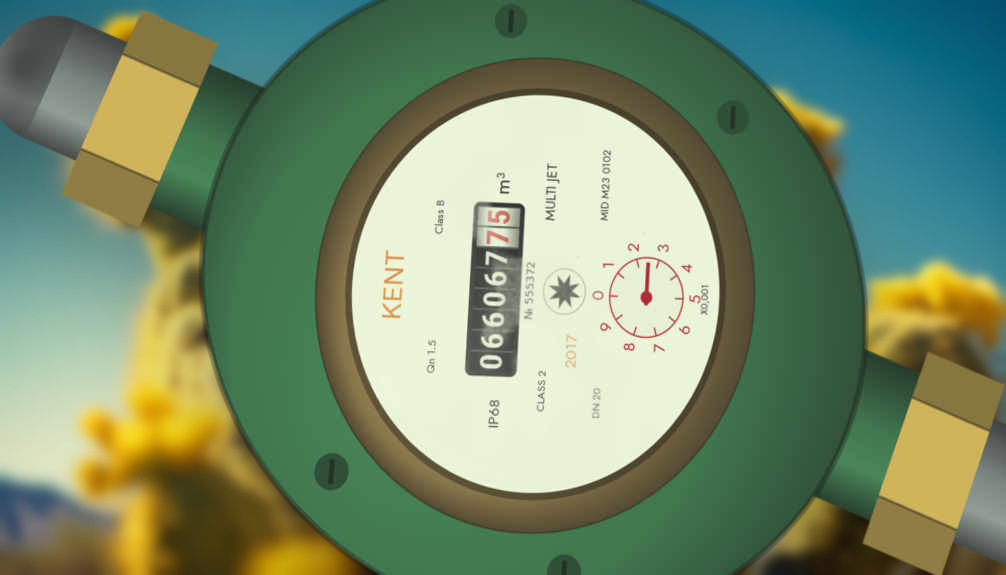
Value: 66067.752 m³
